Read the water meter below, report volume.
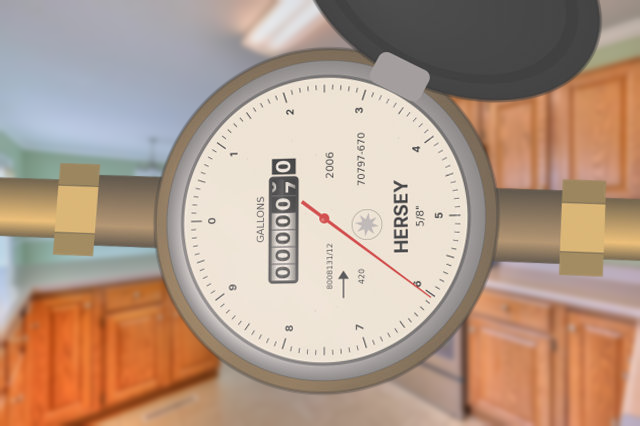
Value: 66.0 gal
